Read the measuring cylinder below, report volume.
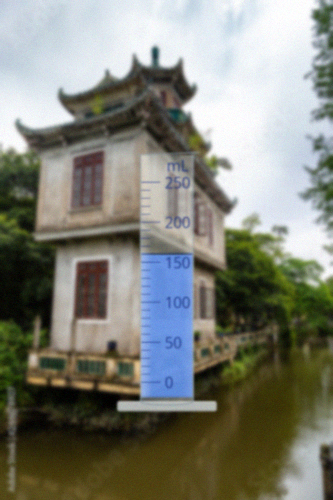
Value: 160 mL
